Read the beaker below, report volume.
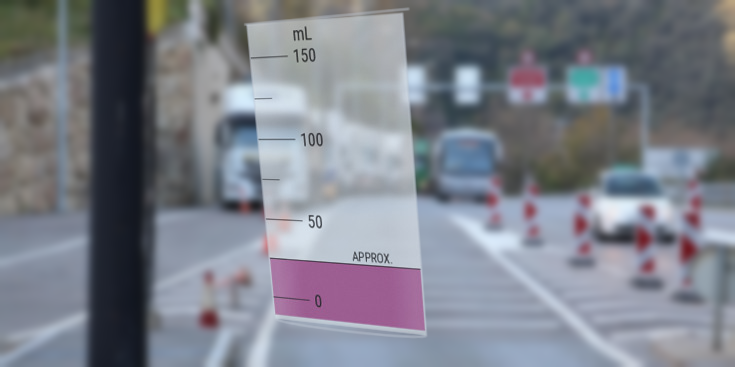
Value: 25 mL
